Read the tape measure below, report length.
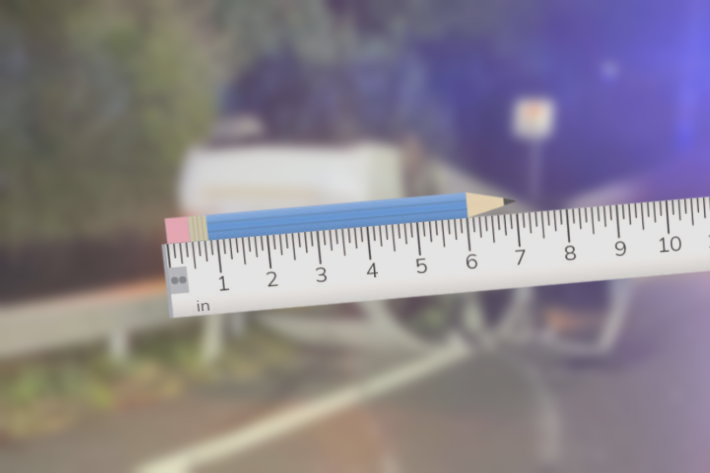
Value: 7 in
